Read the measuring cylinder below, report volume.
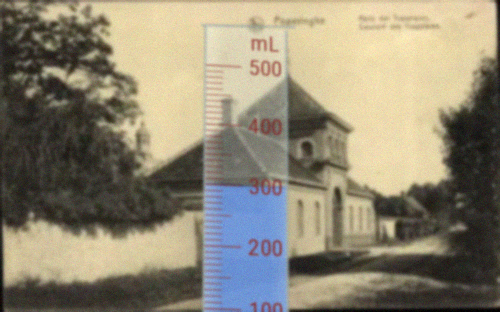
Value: 300 mL
